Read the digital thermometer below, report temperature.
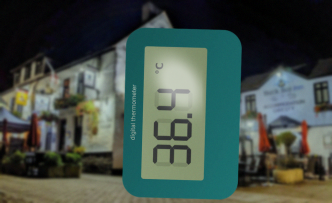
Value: 36.4 °C
